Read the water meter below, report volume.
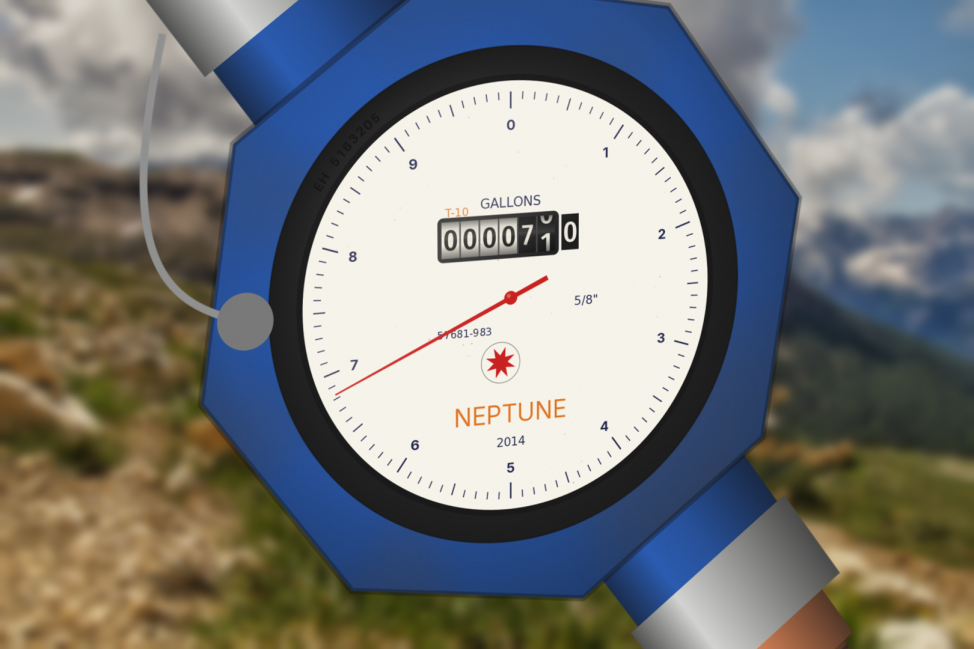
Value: 706.8 gal
